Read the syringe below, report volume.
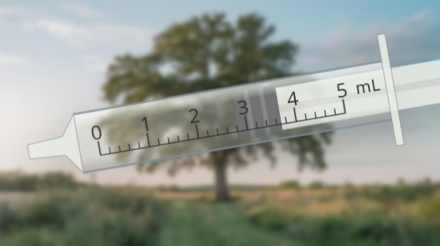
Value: 2.8 mL
